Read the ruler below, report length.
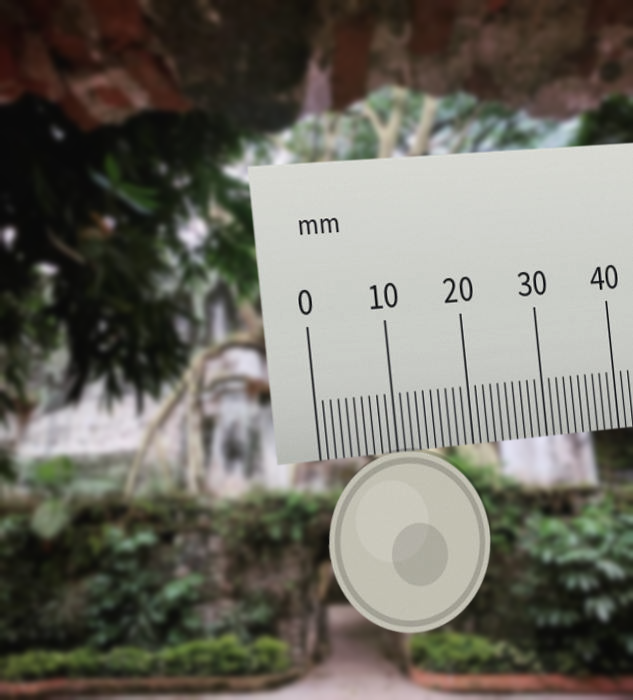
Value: 21 mm
